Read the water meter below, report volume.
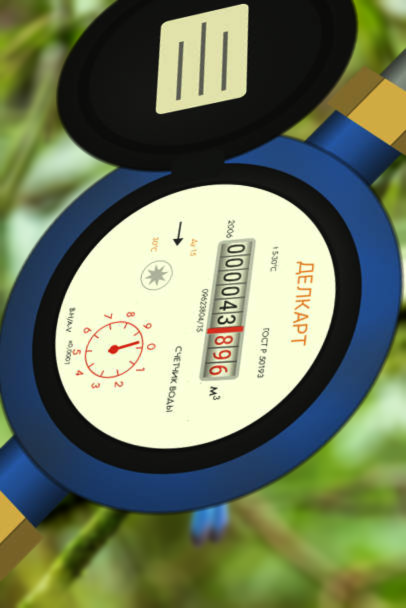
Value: 43.8959 m³
